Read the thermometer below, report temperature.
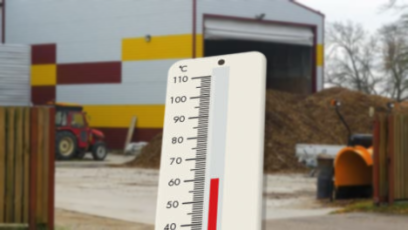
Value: 60 °C
